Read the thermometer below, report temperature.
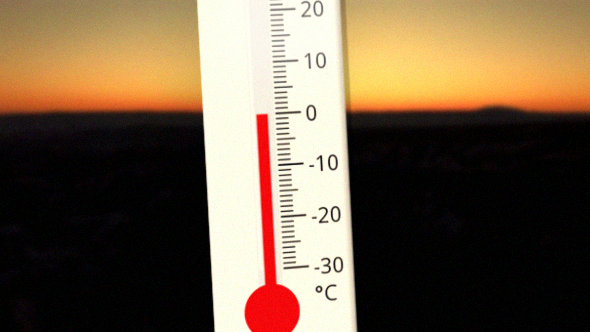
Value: 0 °C
